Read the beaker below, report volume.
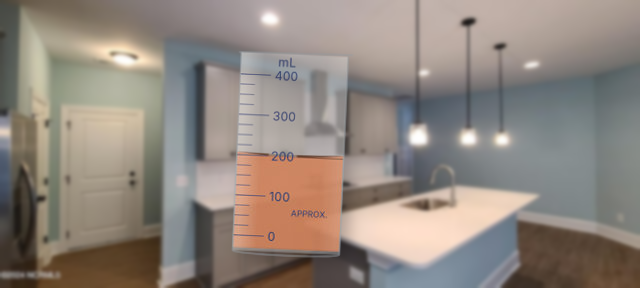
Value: 200 mL
